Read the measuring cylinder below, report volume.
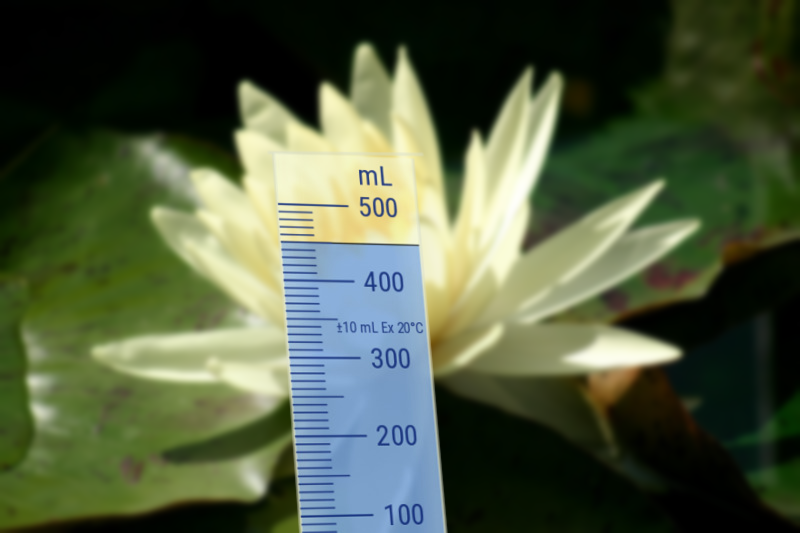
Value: 450 mL
